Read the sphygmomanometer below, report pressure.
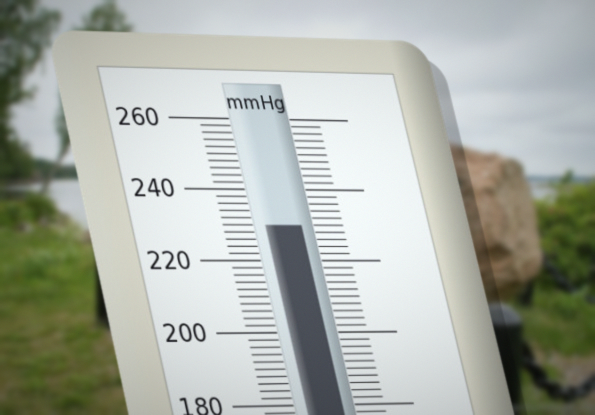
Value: 230 mmHg
